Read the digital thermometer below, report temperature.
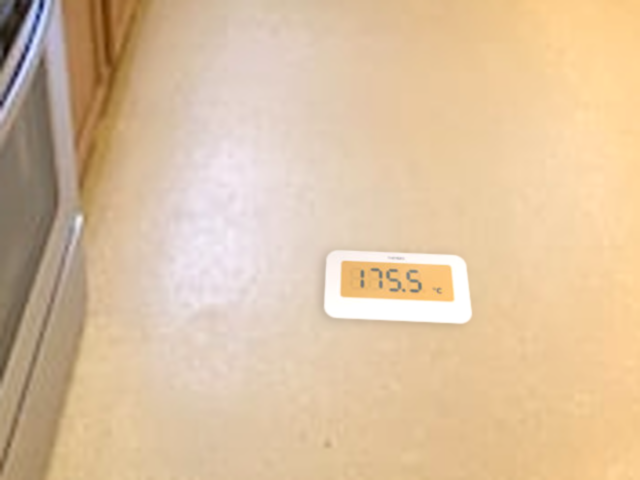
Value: 175.5 °C
